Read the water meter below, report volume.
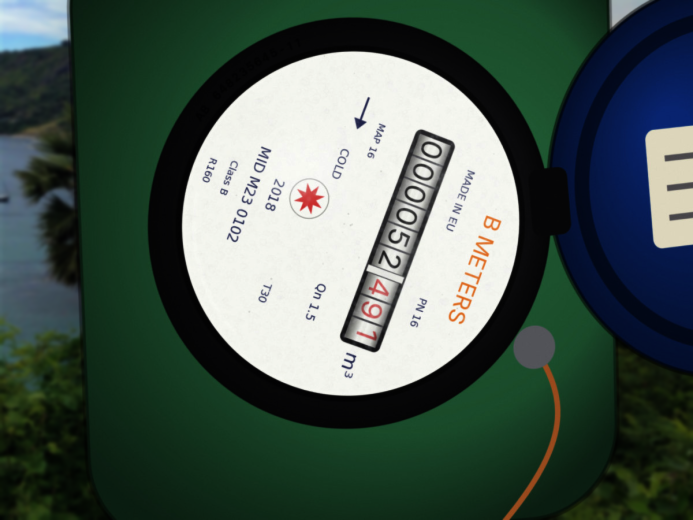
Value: 52.491 m³
